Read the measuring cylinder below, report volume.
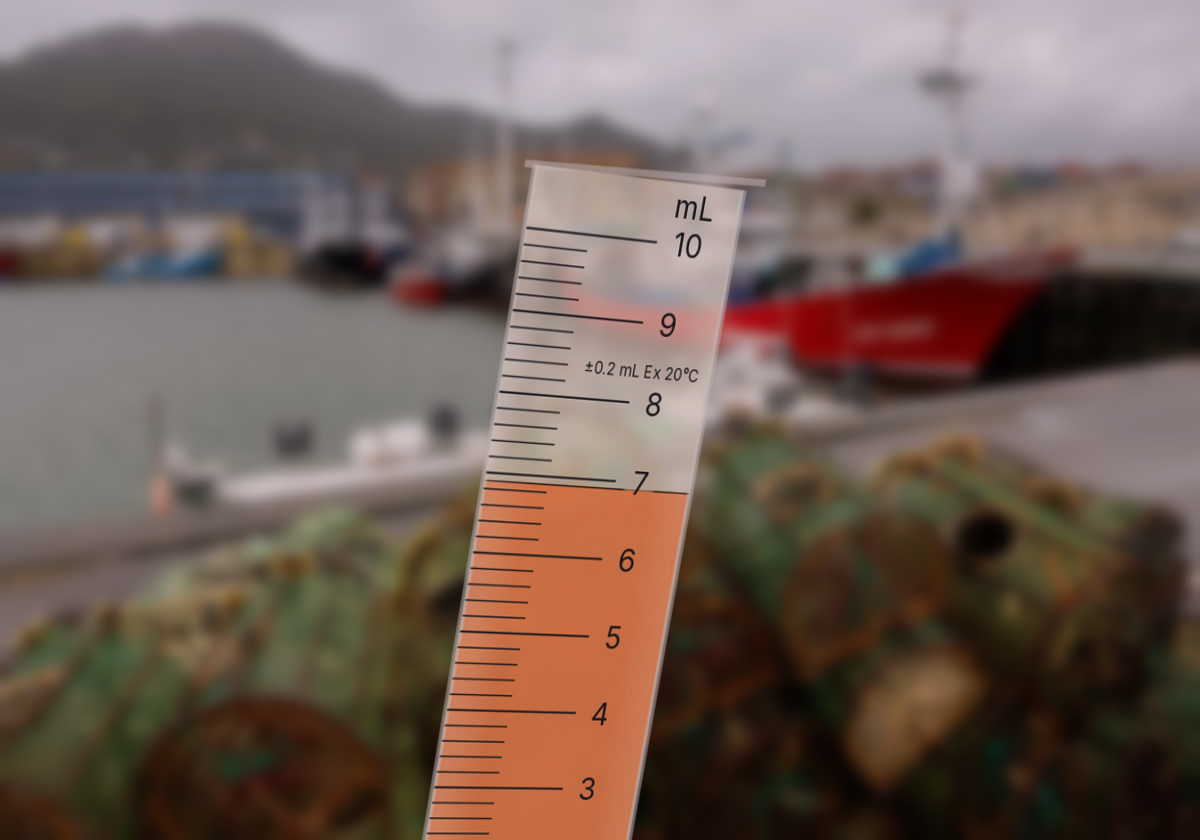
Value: 6.9 mL
